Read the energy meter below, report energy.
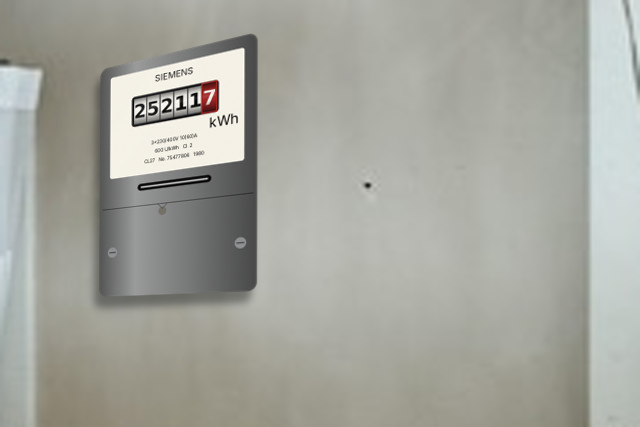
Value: 25211.7 kWh
